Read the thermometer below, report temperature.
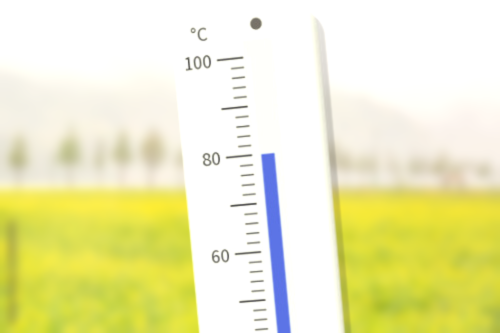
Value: 80 °C
